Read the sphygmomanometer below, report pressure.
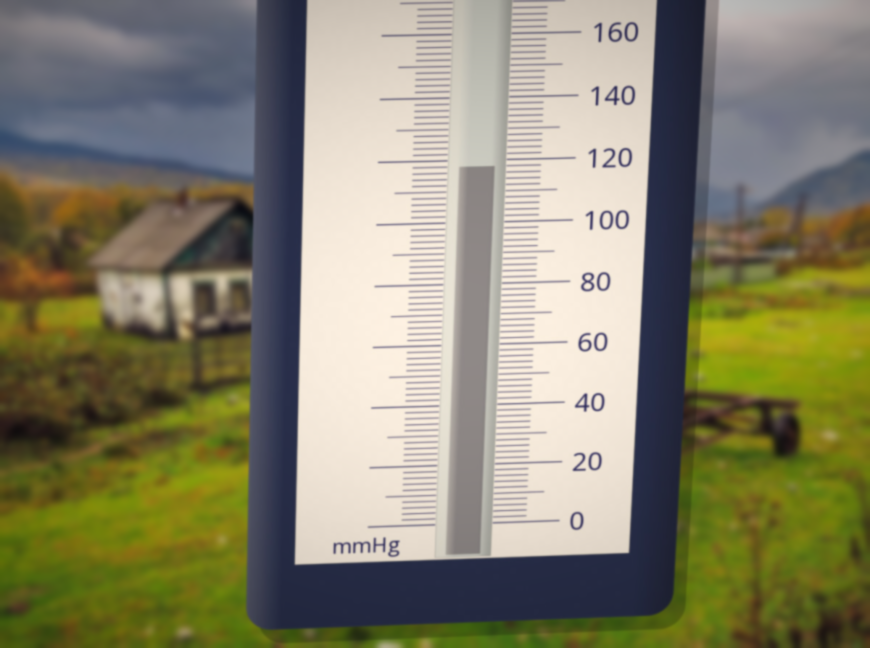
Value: 118 mmHg
